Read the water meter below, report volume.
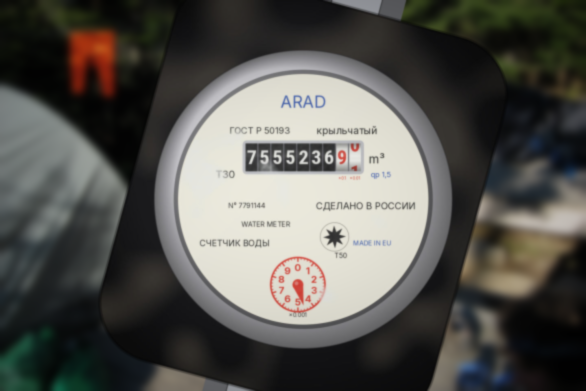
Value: 7555236.904 m³
